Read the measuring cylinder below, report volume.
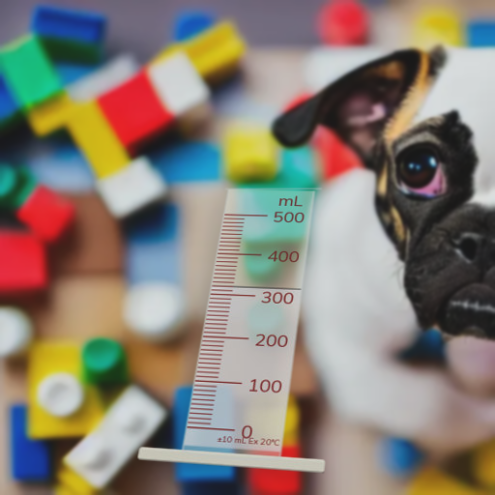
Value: 320 mL
